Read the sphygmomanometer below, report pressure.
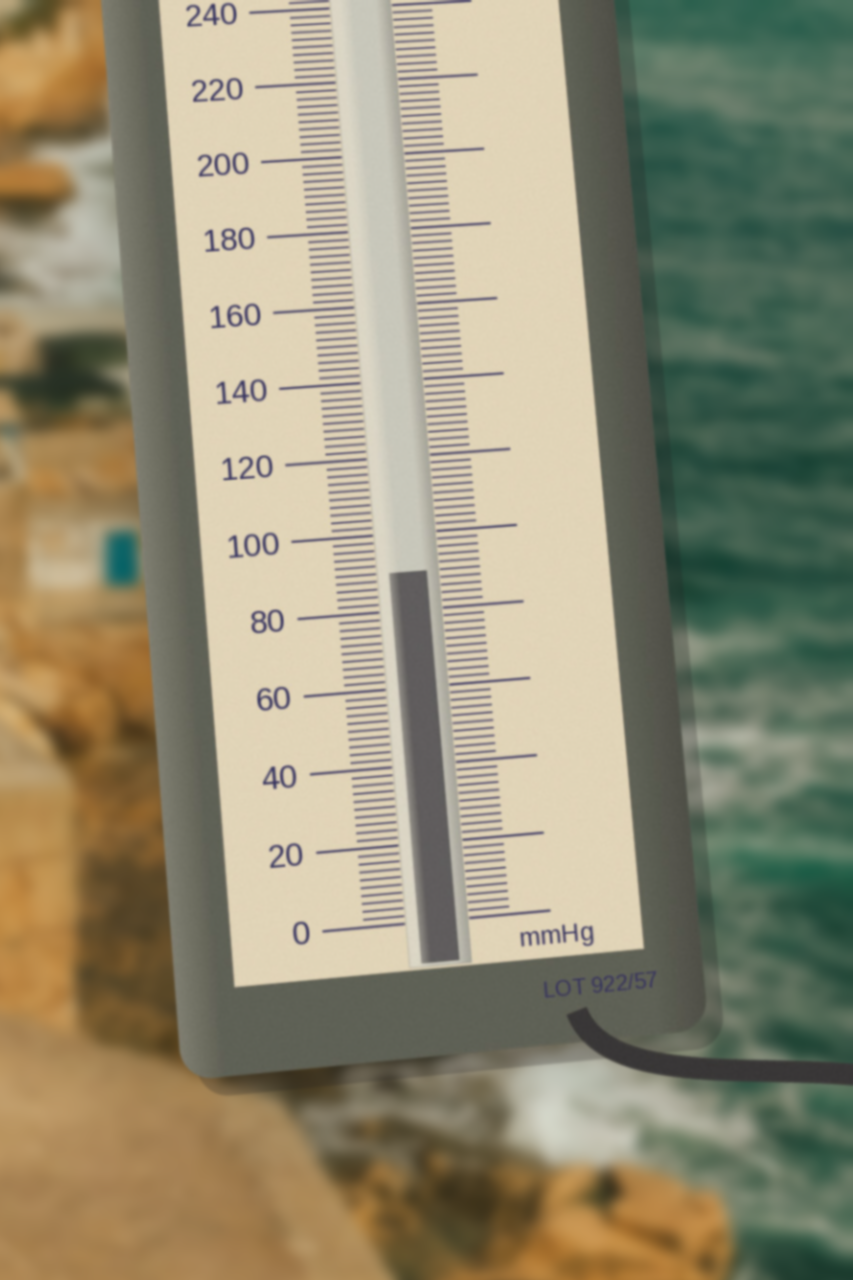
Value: 90 mmHg
